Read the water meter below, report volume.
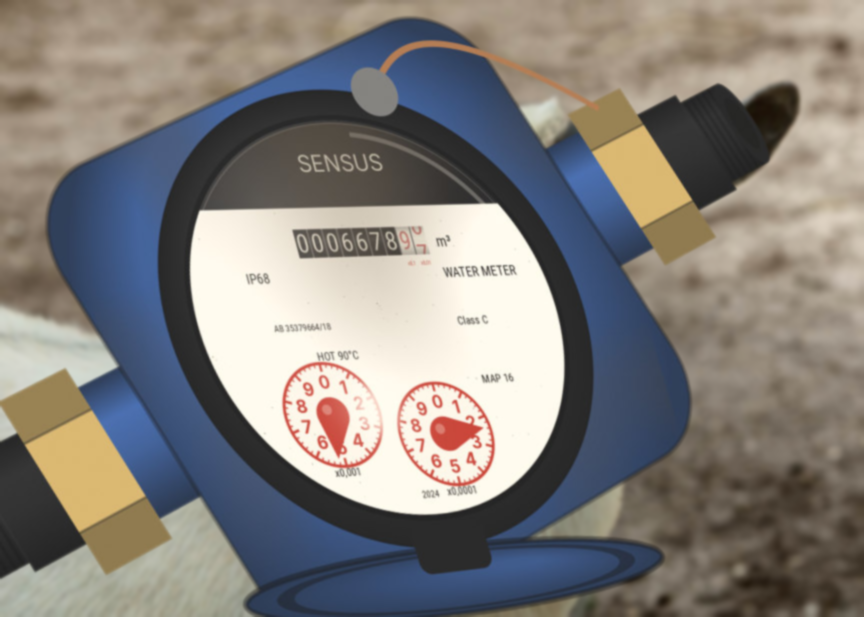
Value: 6678.9652 m³
